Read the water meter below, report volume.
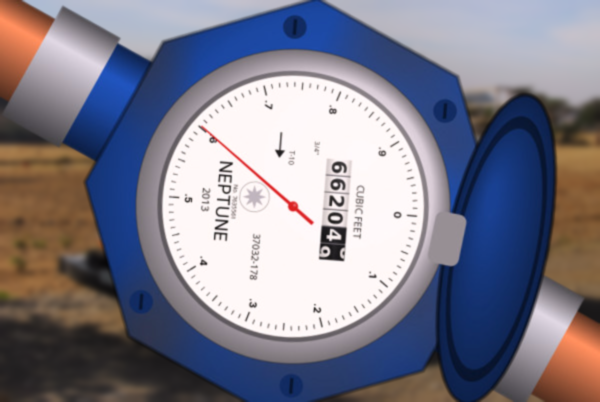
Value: 662048.60 ft³
